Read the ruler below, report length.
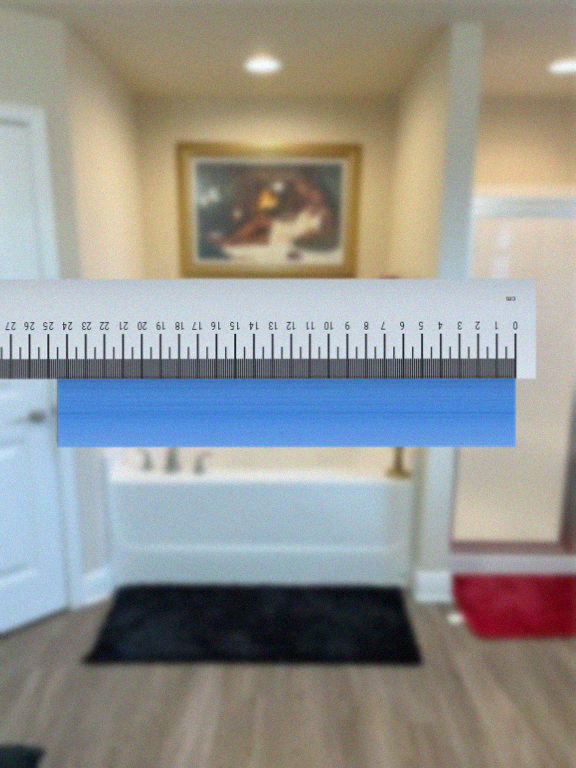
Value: 24.5 cm
